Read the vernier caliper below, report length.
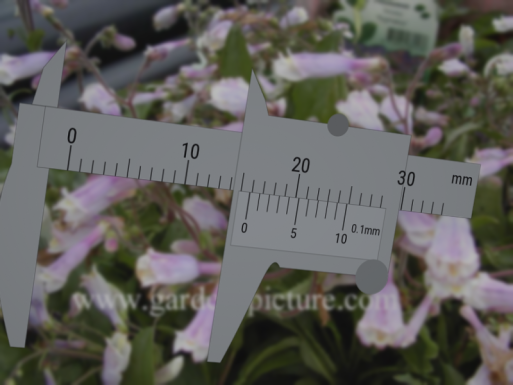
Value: 15.8 mm
